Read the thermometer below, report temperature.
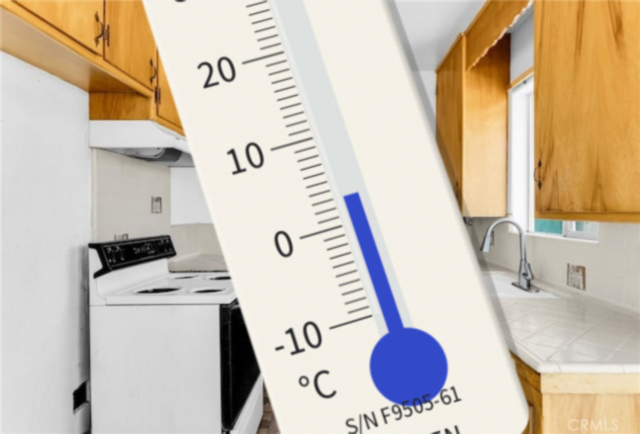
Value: 3 °C
